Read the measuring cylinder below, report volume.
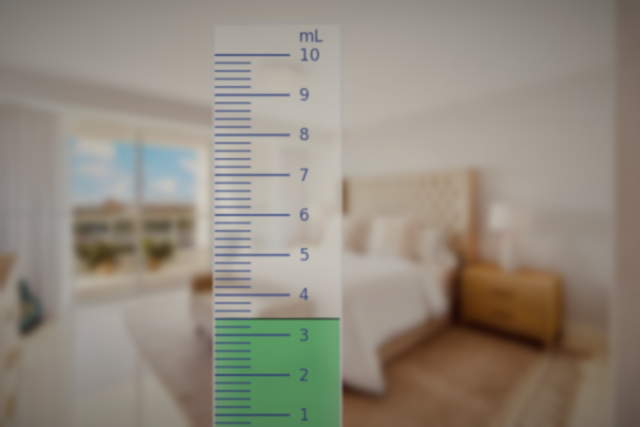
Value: 3.4 mL
